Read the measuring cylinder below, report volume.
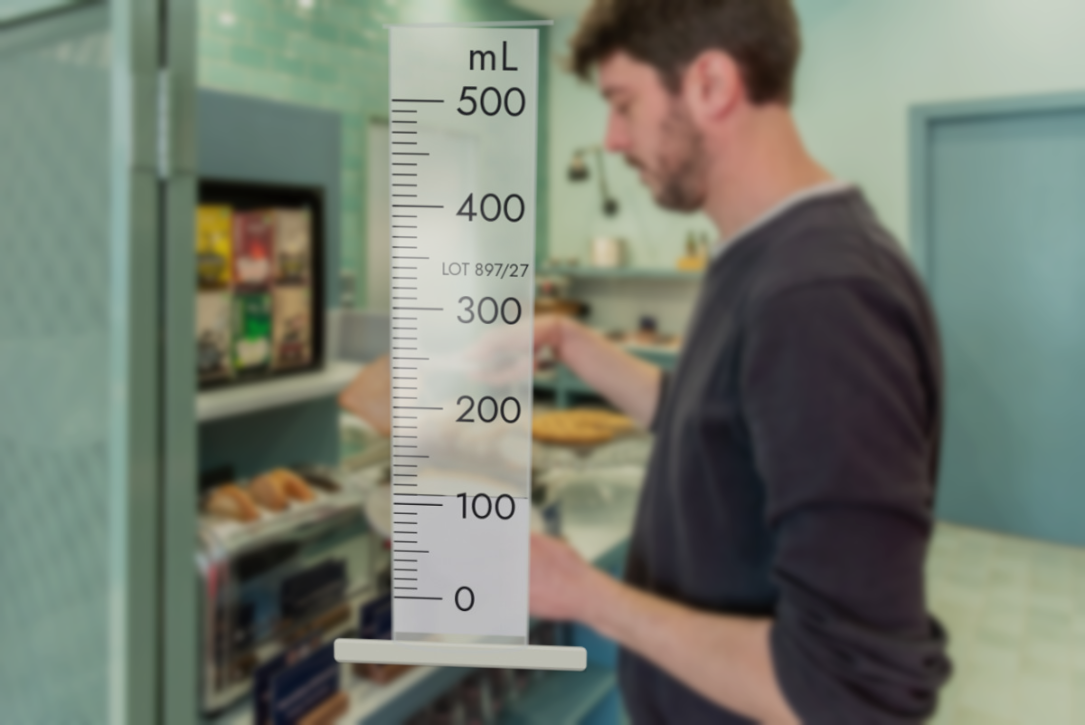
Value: 110 mL
